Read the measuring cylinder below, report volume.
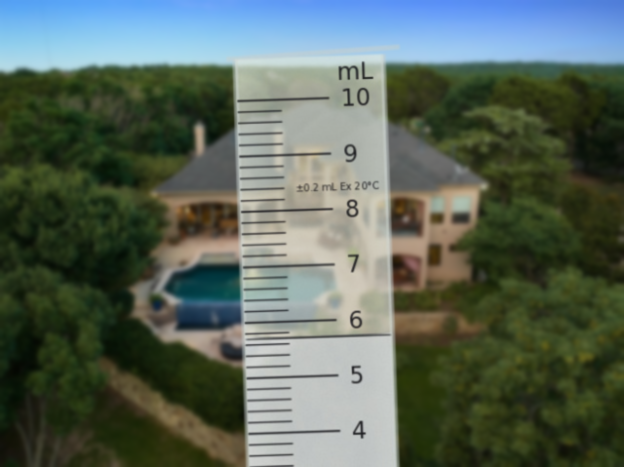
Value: 5.7 mL
